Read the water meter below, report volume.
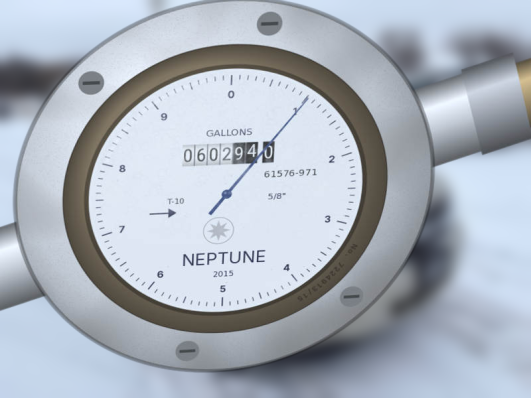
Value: 602941.0 gal
